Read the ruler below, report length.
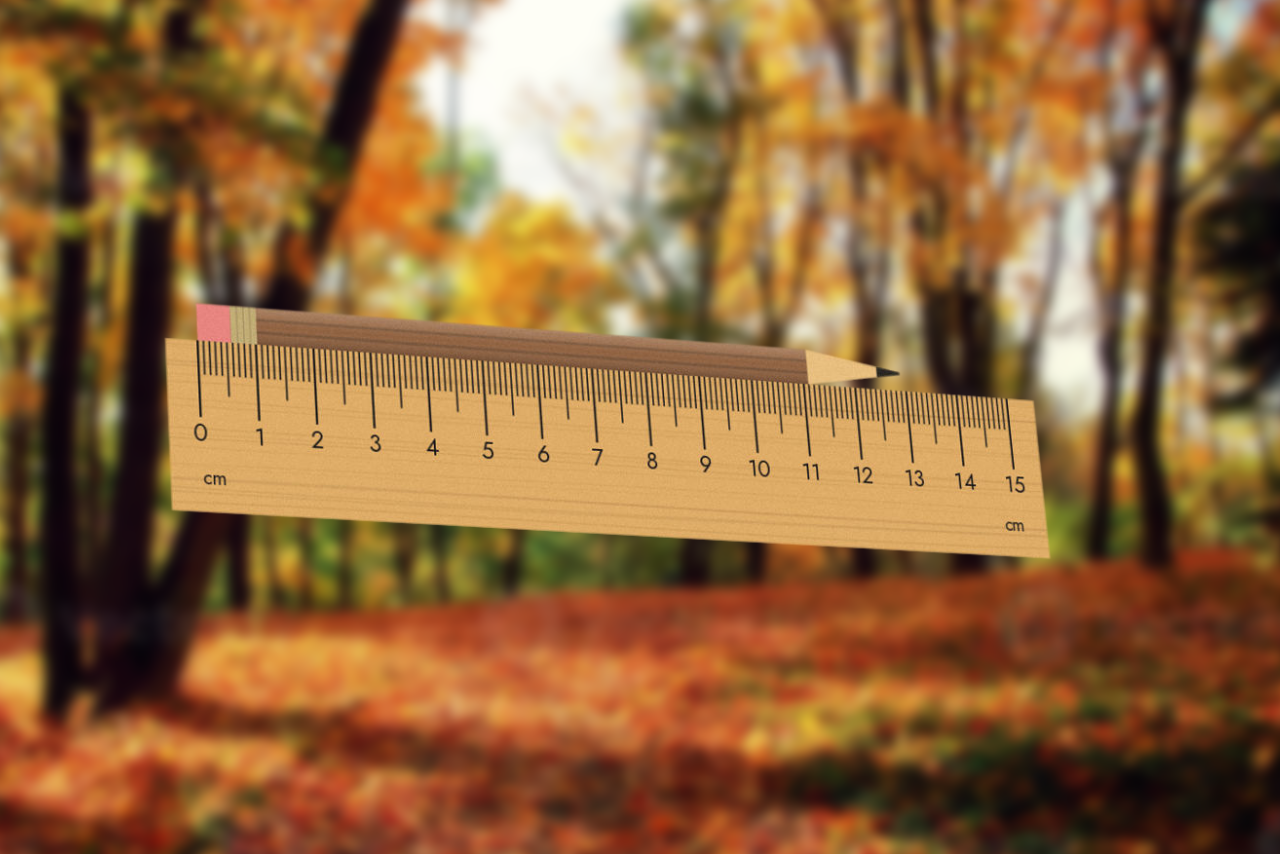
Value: 12.9 cm
